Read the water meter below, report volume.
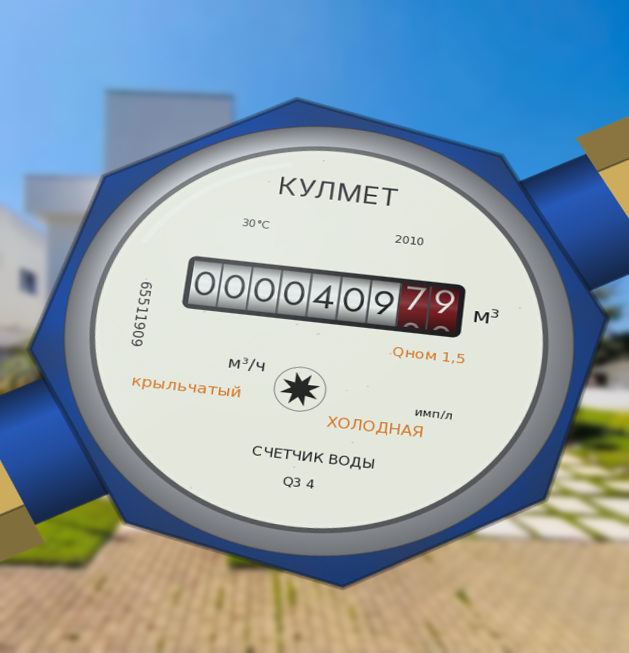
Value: 409.79 m³
